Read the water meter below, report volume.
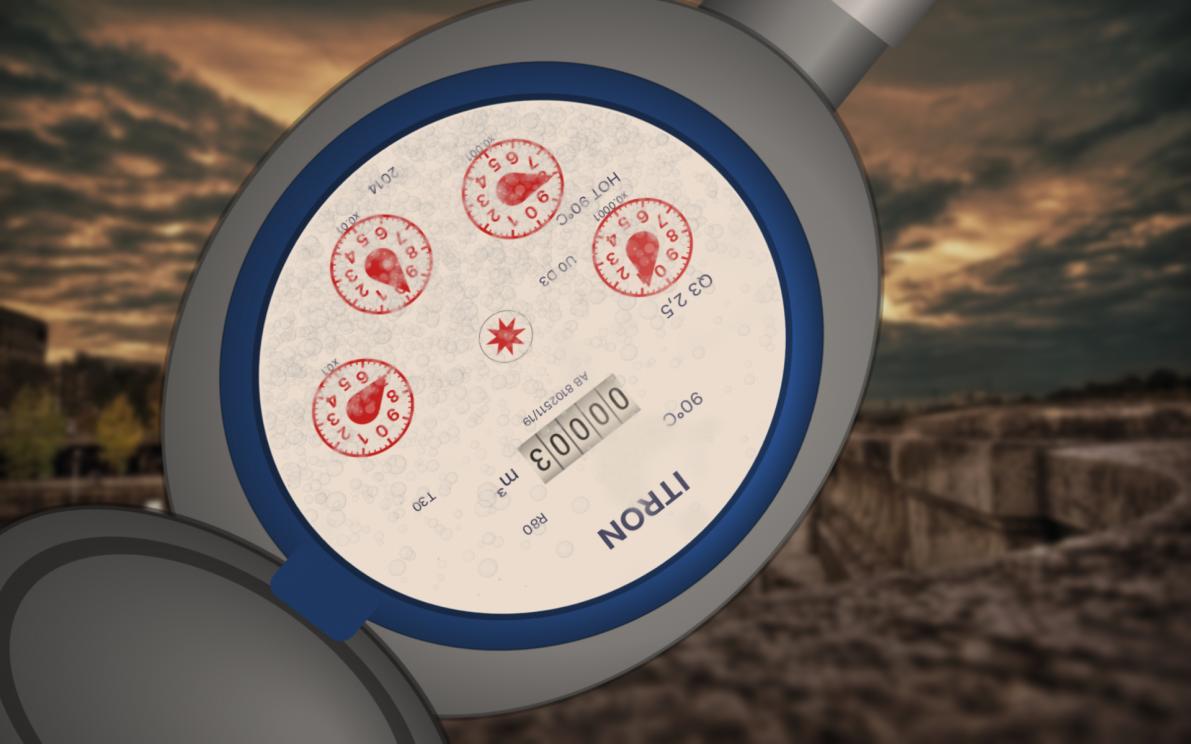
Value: 3.6980 m³
